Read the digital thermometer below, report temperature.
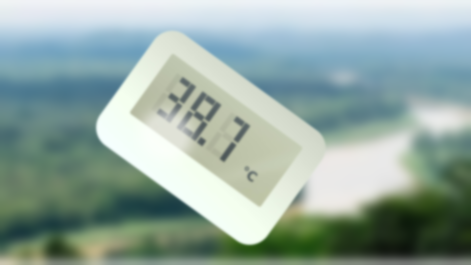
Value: 38.7 °C
